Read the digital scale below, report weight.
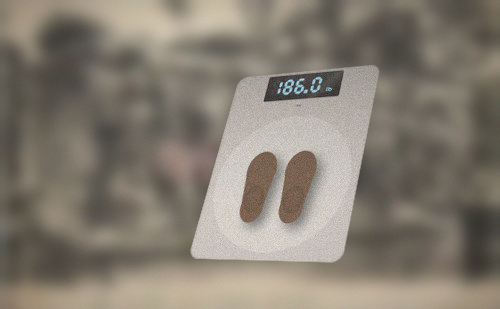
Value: 186.0 lb
